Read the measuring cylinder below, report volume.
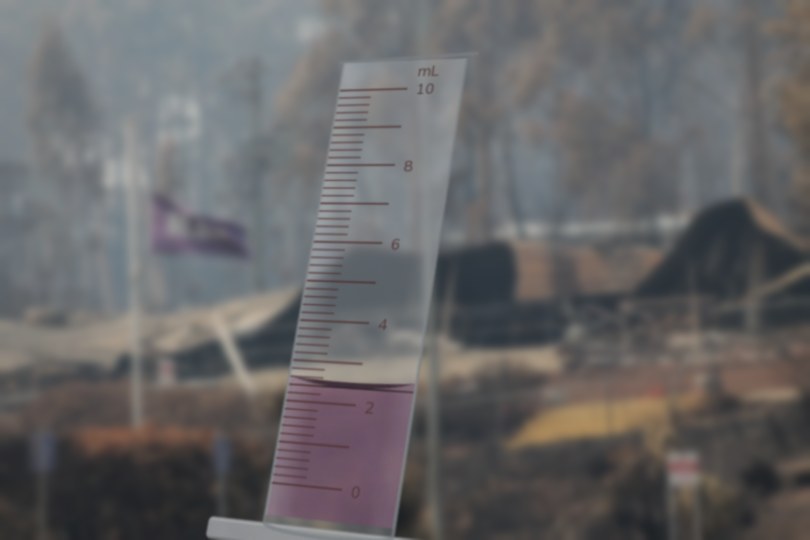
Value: 2.4 mL
